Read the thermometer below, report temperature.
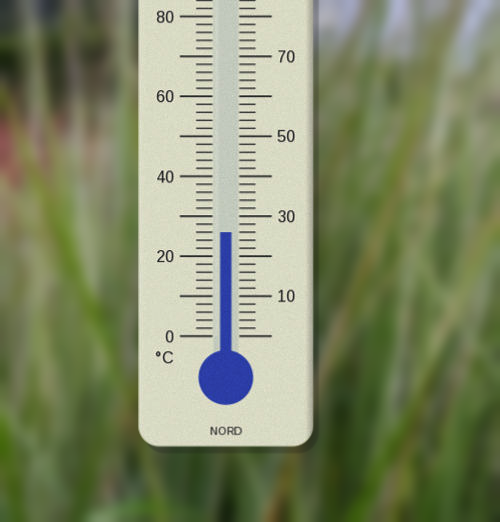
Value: 26 °C
